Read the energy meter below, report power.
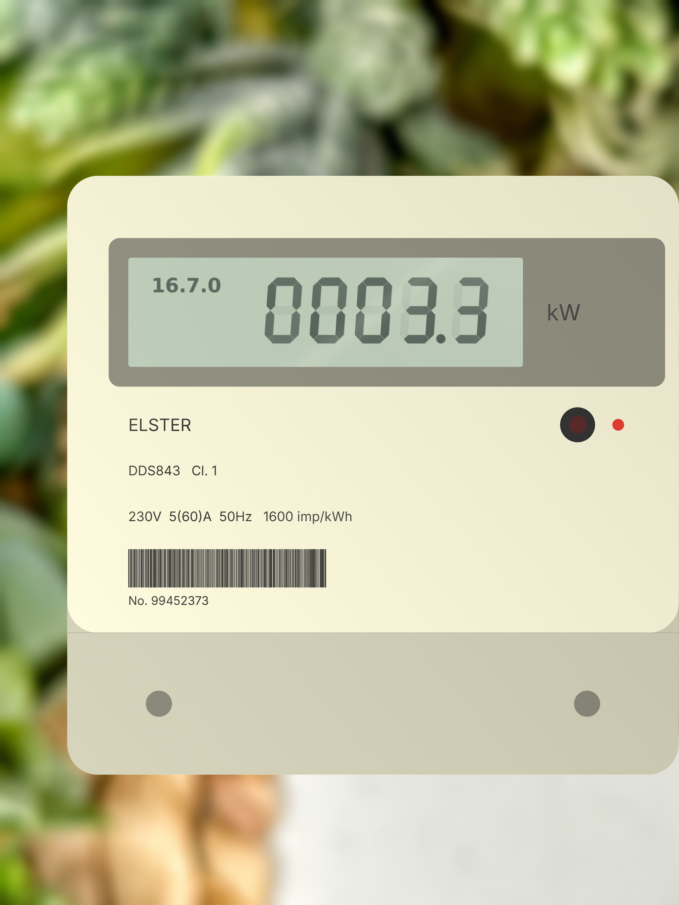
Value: 3.3 kW
